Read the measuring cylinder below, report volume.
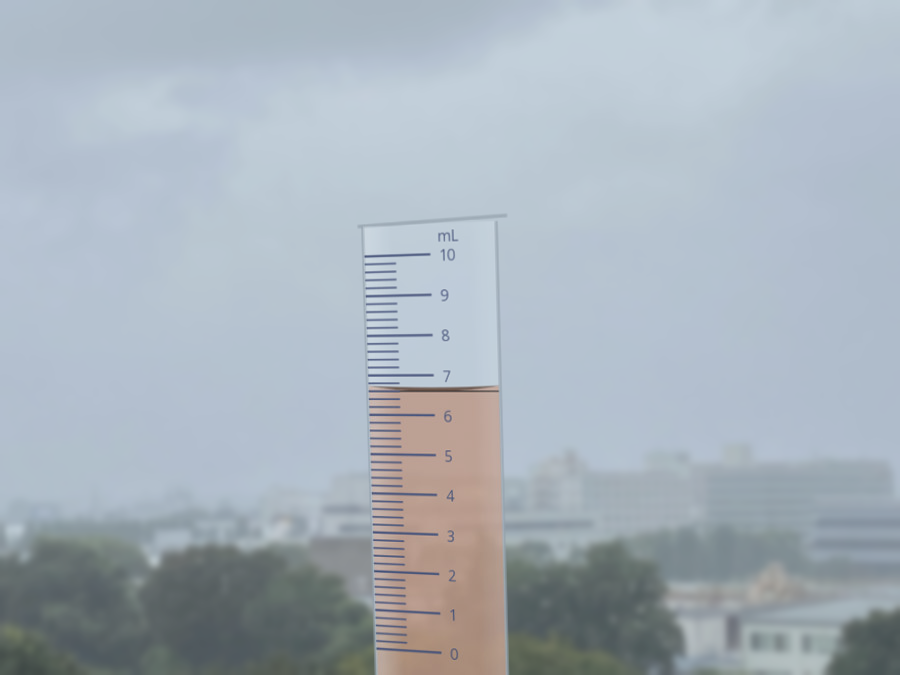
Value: 6.6 mL
